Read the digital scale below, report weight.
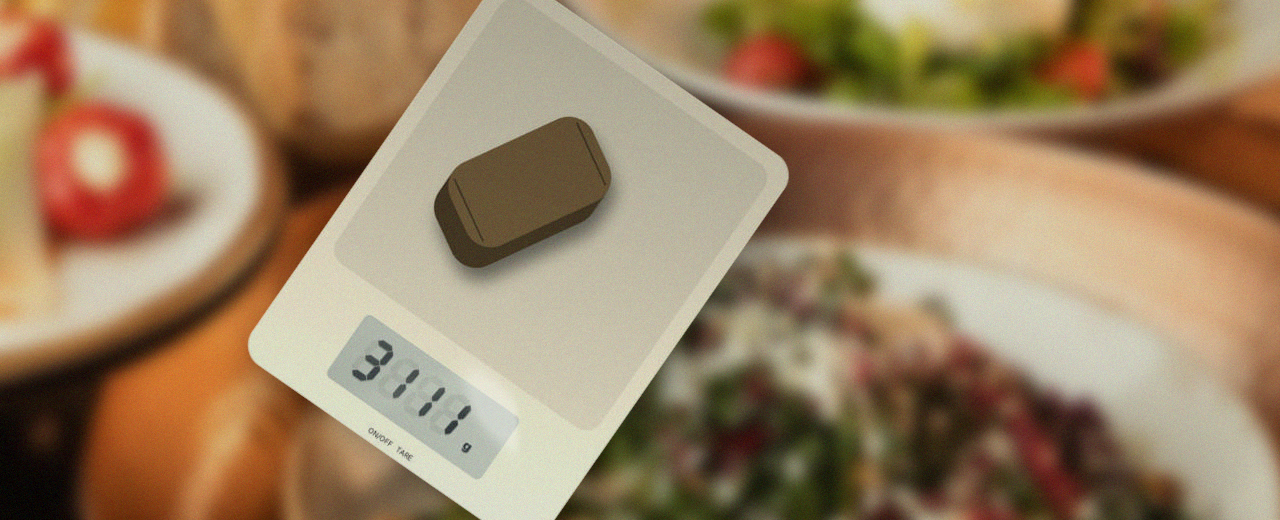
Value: 3111 g
